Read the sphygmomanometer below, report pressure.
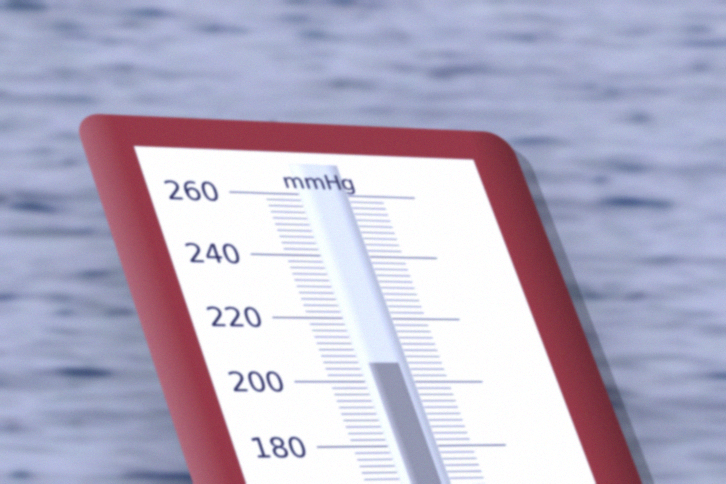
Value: 206 mmHg
